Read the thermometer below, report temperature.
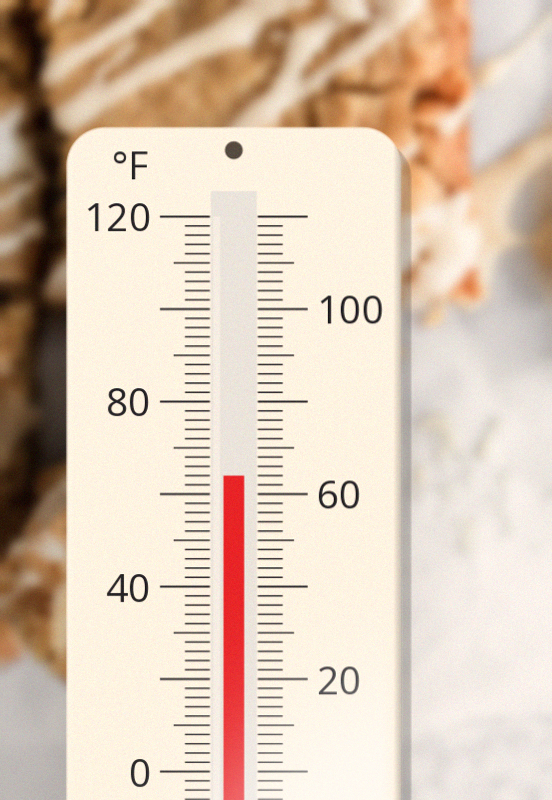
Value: 64 °F
